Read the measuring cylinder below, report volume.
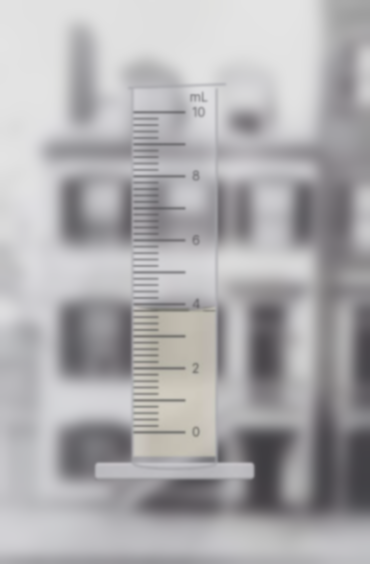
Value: 3.8 mL
